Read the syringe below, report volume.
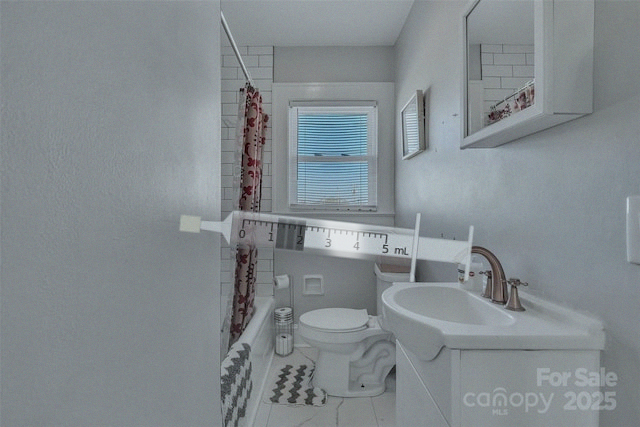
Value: 1.2 mL
